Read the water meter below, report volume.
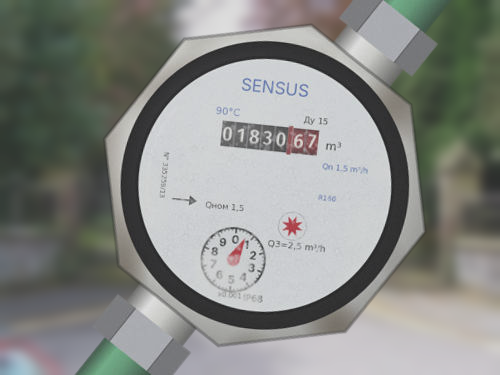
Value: 1830.670 m³
